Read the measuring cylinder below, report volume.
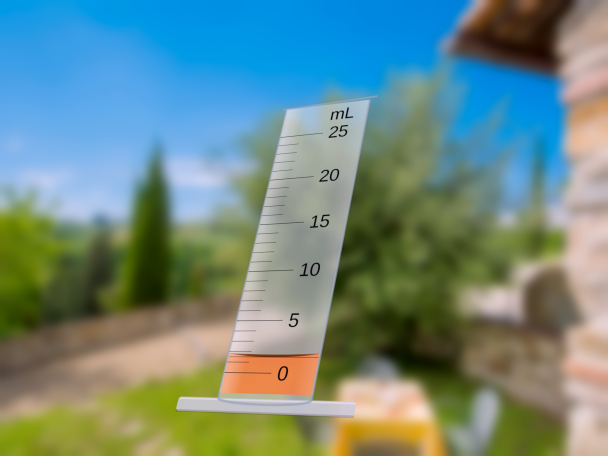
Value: 1.5 mL
